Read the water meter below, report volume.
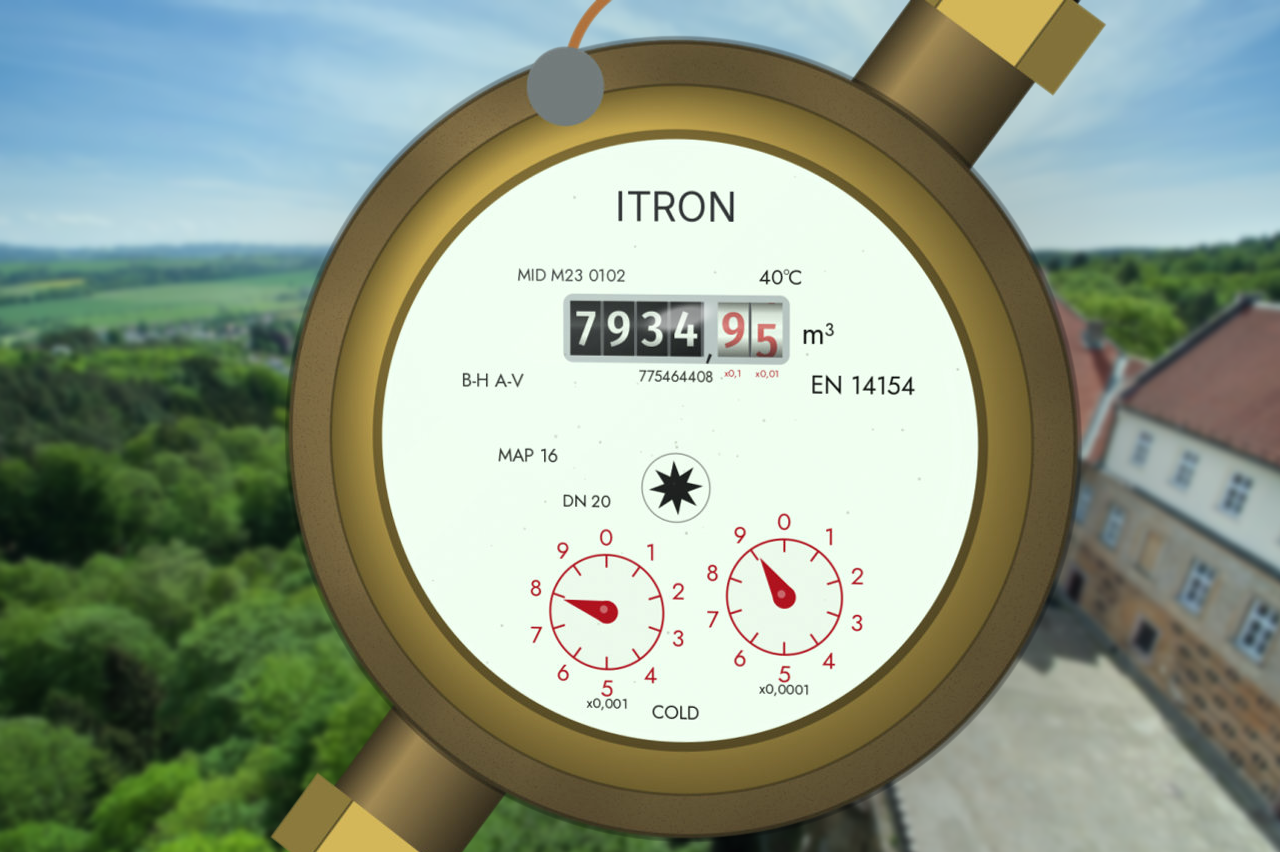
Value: 7934.9479 m³
